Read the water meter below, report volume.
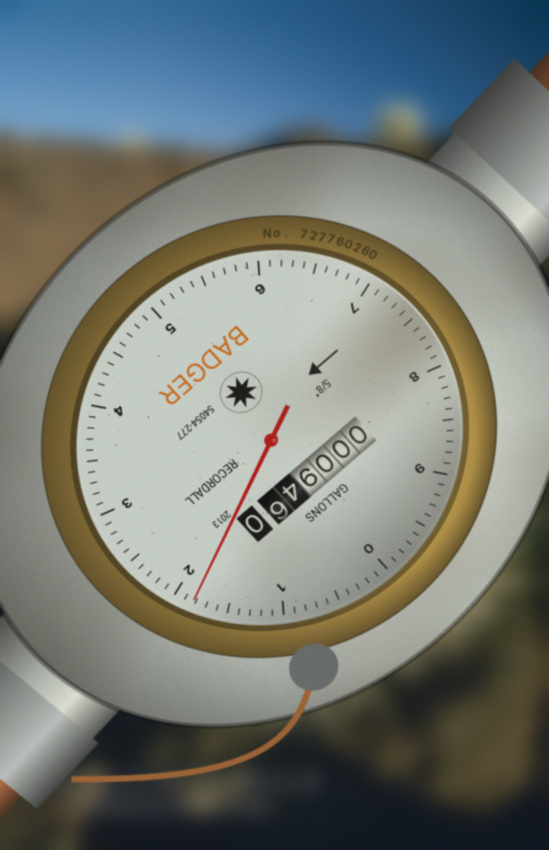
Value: 9461.8 gal
